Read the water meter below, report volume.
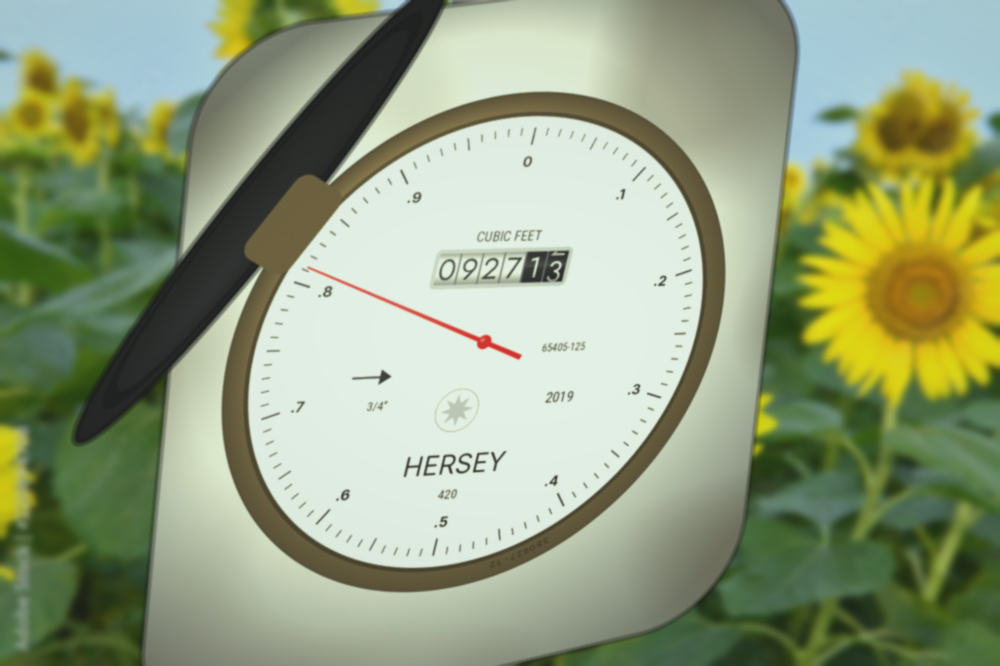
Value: 92712.81 ft³
